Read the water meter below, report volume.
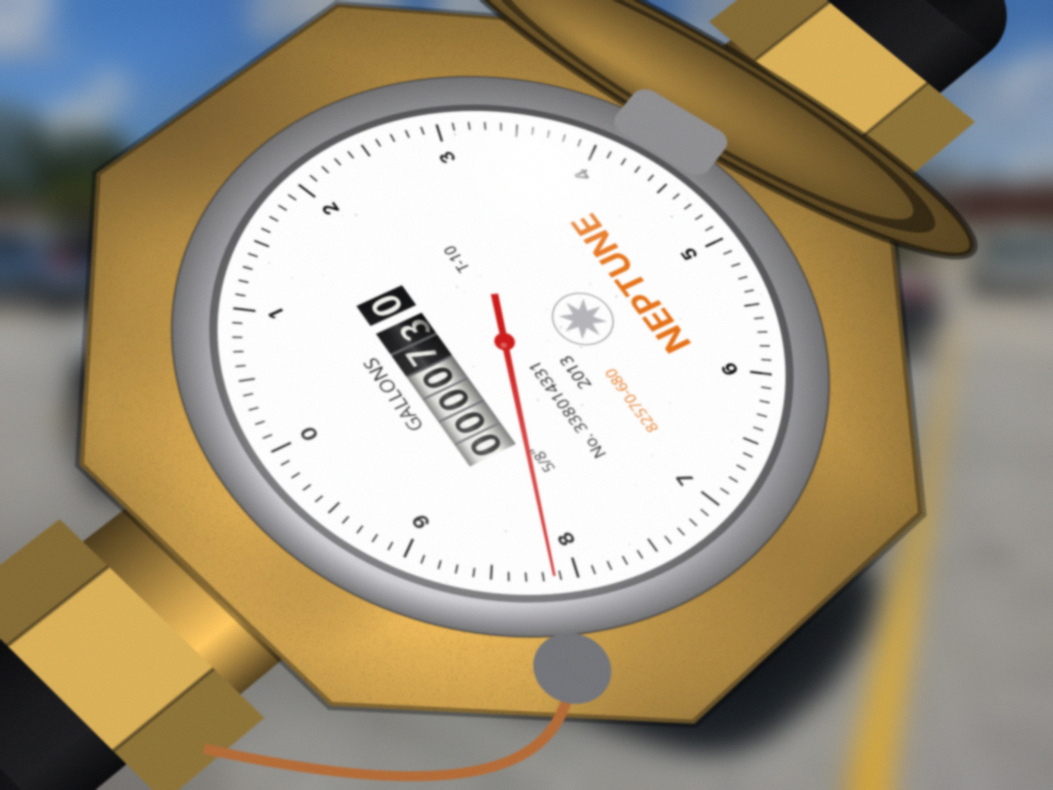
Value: 728.1 gal
